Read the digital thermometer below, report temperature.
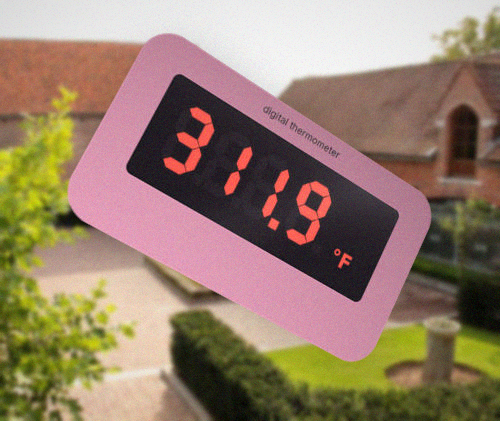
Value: 311.9 °F
